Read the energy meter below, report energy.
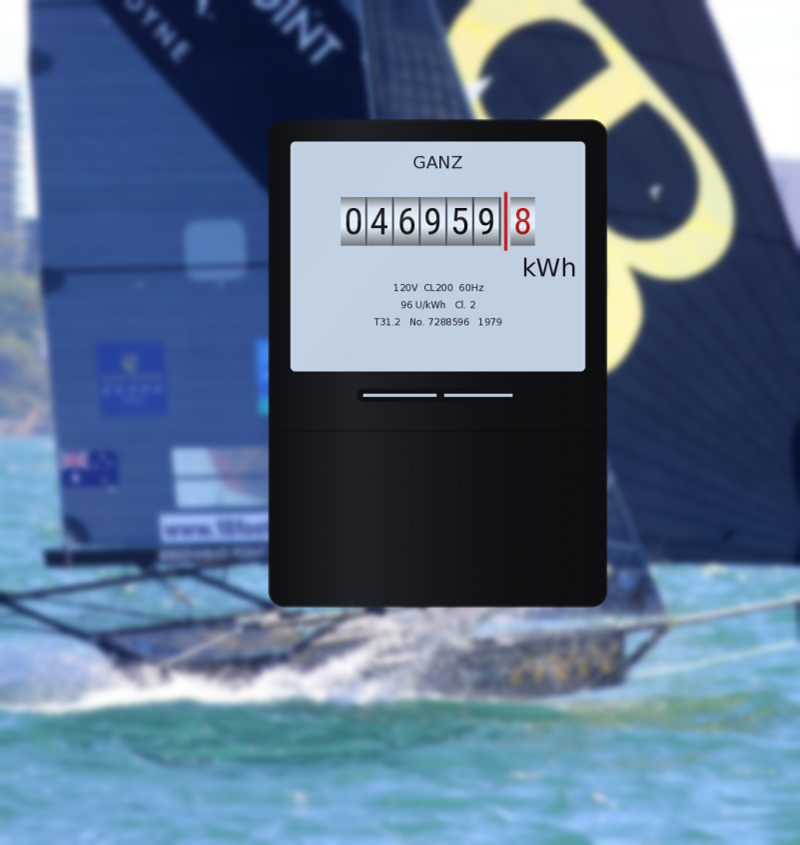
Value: 46959.8 kWh
